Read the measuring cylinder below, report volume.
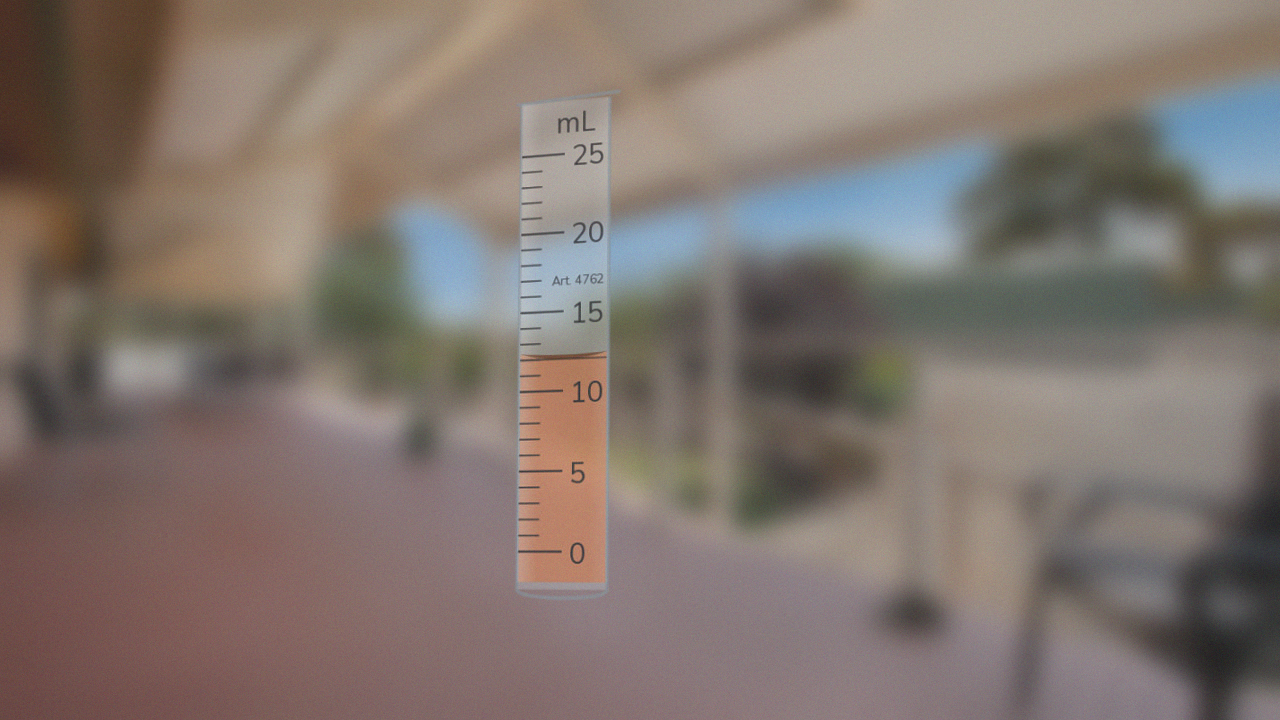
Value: 12 mL
